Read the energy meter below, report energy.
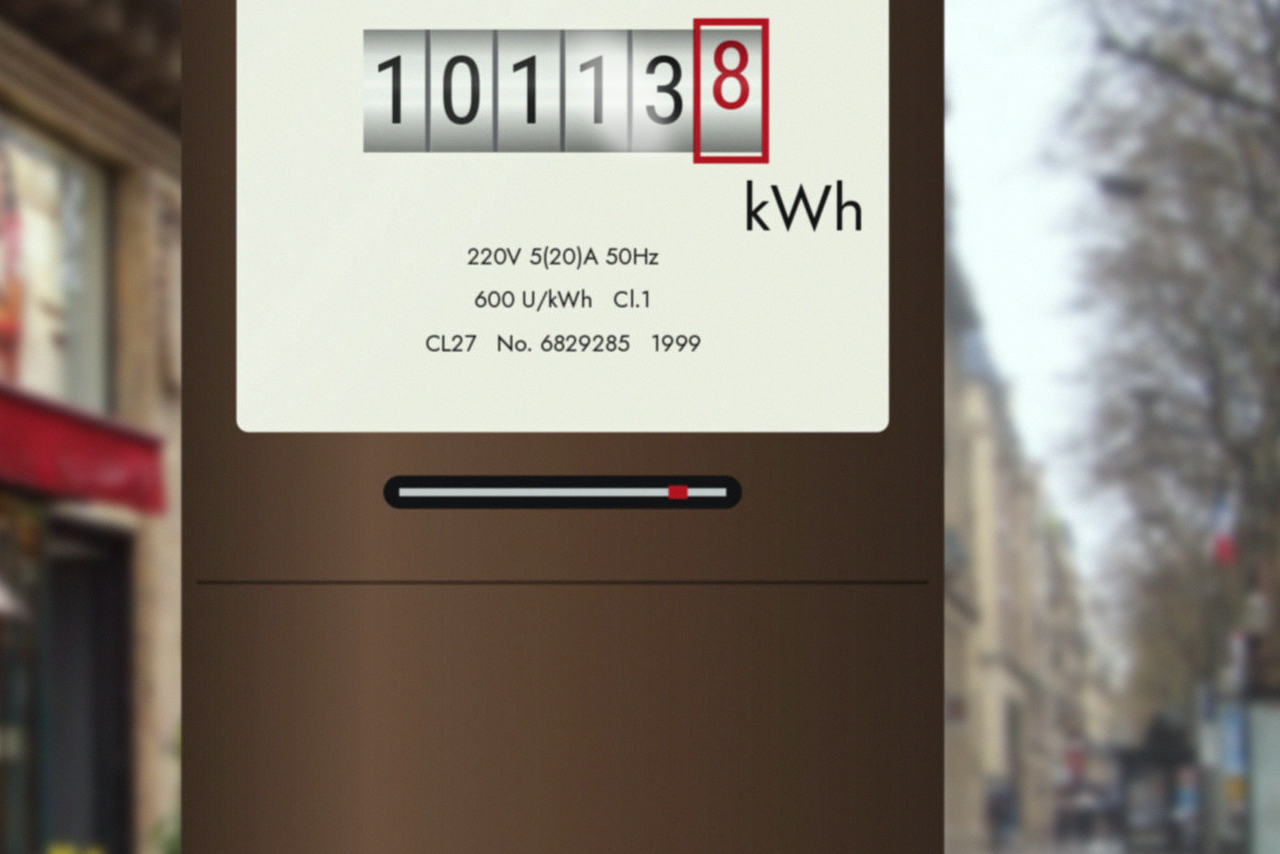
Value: 10113.8 kWh
